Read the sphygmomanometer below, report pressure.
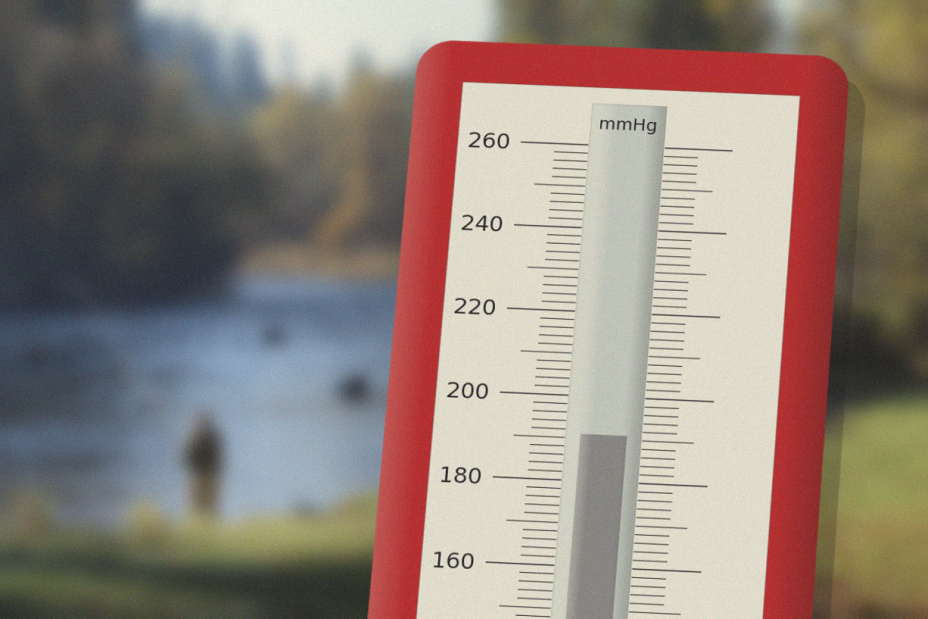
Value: 191 mmHg
